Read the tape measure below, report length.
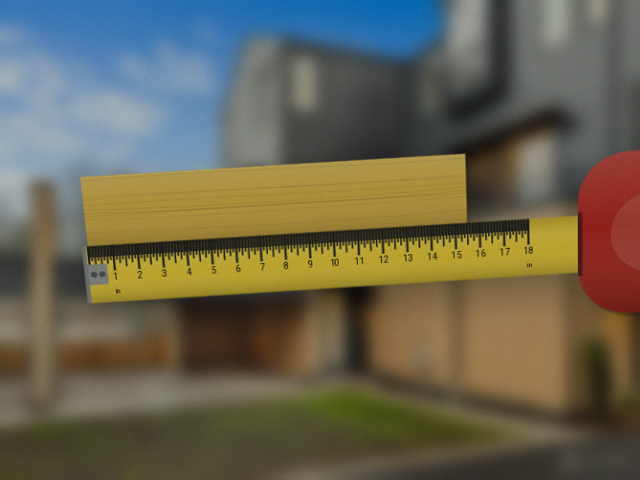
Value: 15.5 in
